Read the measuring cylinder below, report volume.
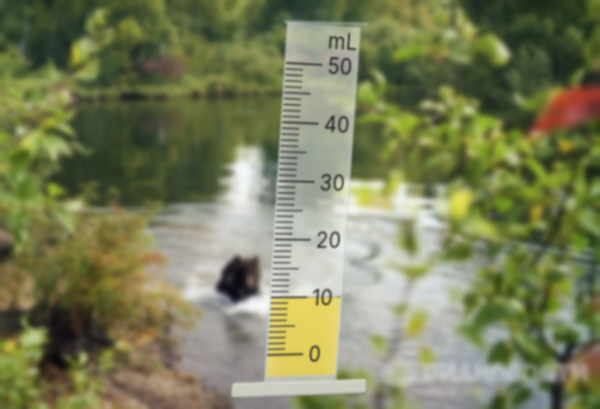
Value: 10 mL
